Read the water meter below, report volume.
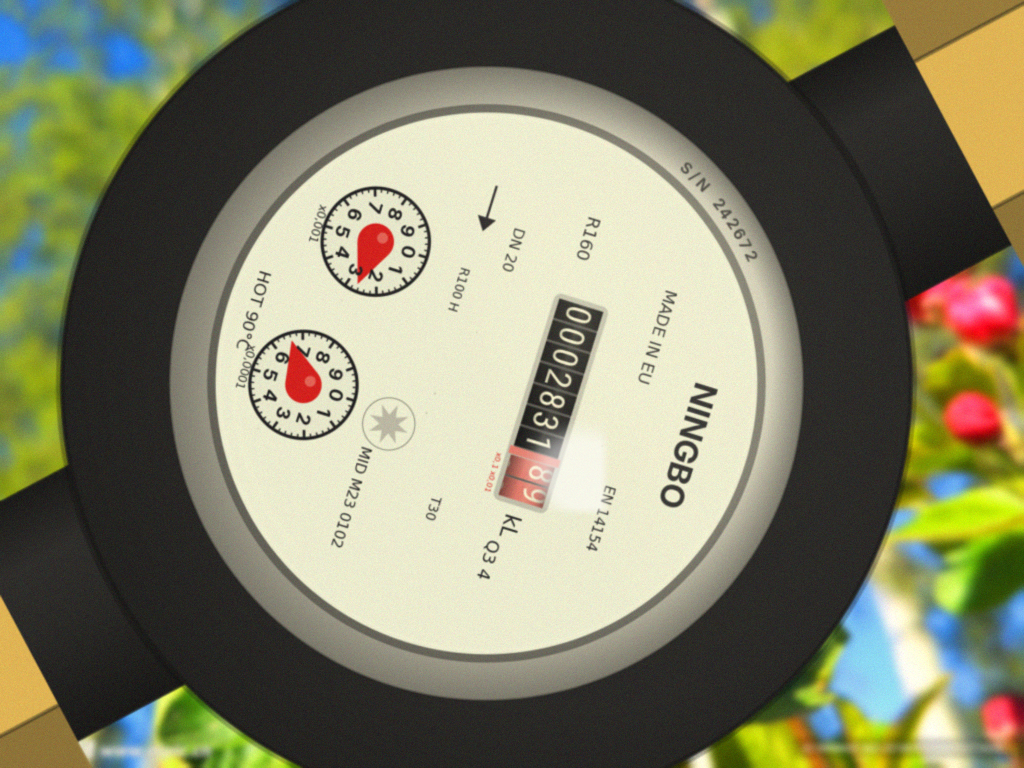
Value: 2831.8926 kL
